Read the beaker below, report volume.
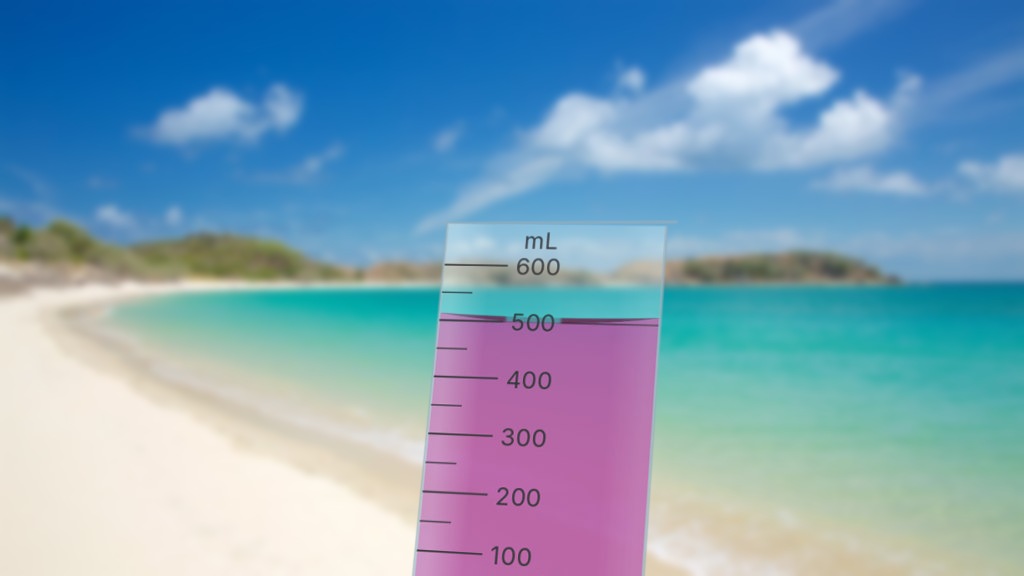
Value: 500 mL
